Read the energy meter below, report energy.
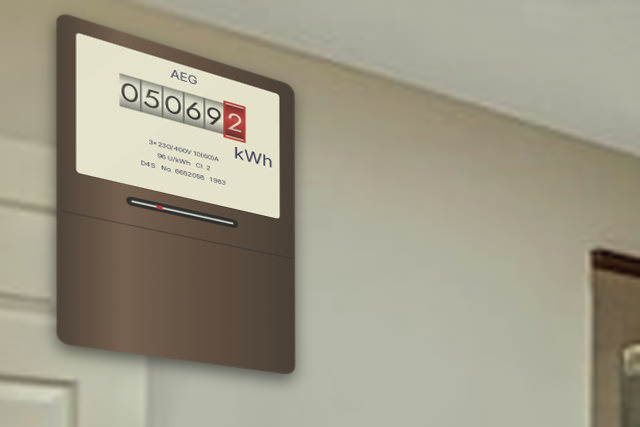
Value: 5069.2 kWh
